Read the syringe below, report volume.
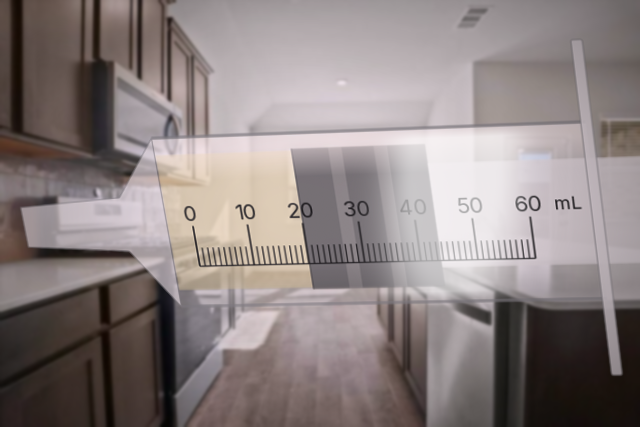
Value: 20 mL
